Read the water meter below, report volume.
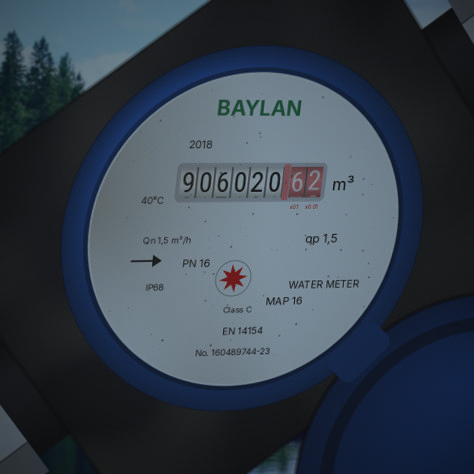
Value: 906020.62 m³
